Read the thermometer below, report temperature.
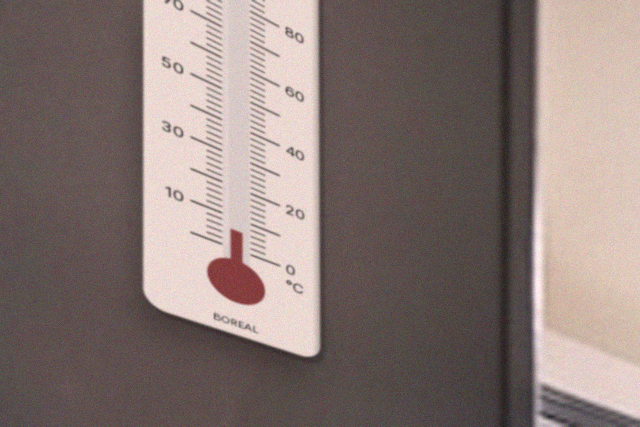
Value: 6 °C
